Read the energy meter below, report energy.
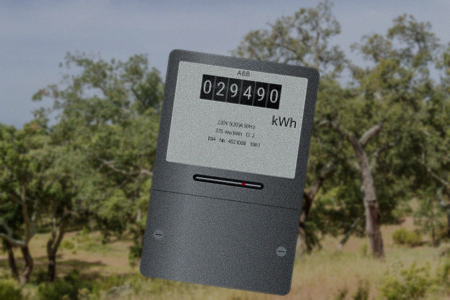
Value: 29490 kWh
